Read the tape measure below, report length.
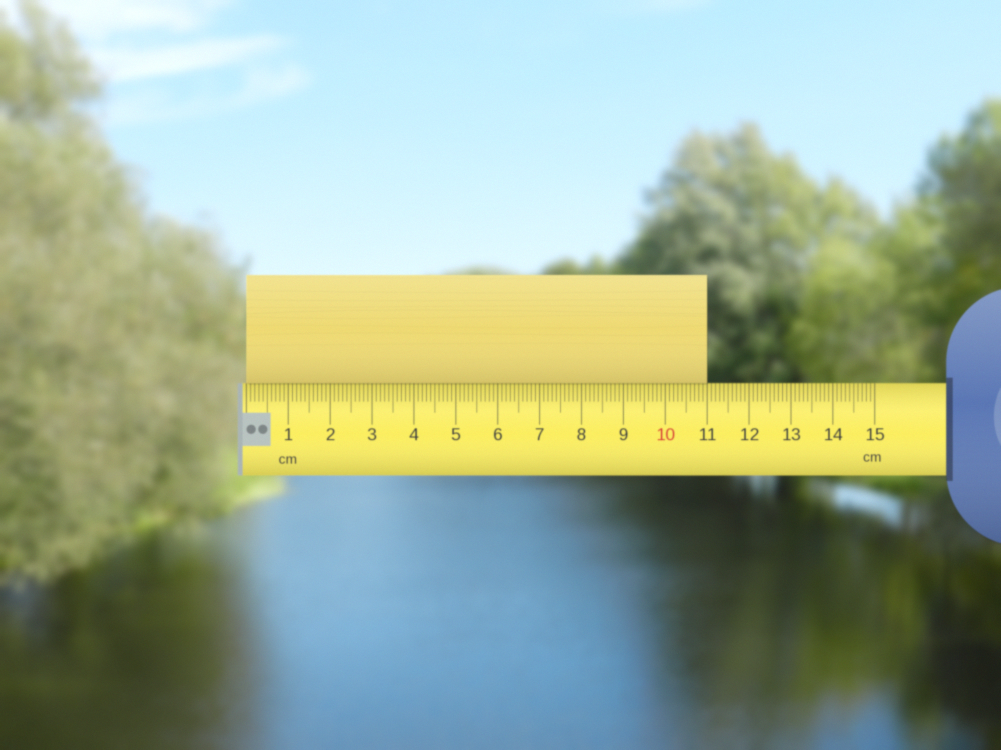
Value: 11 cm
